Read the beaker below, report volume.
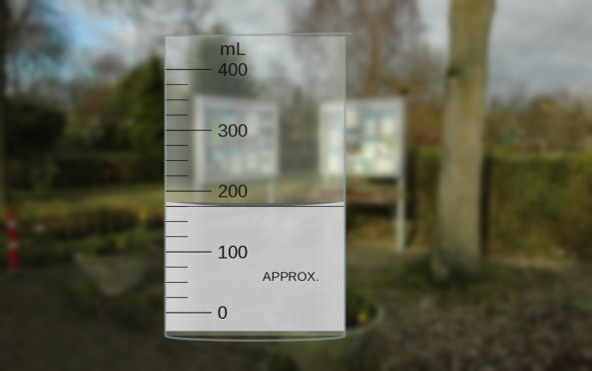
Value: 175 mL
